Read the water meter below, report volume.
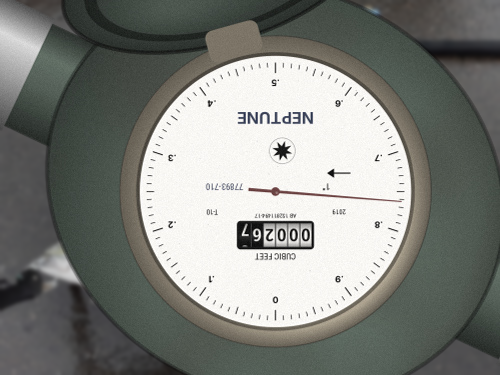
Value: 266.76 ft³
